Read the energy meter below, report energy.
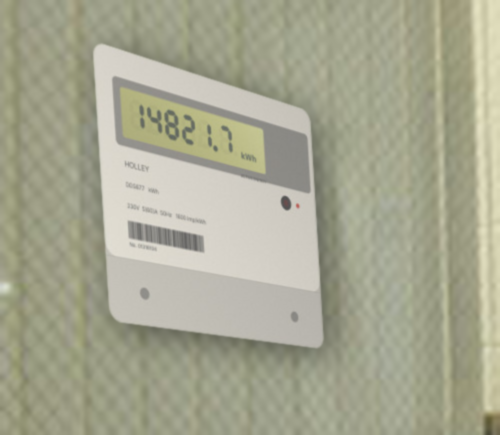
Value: 14821.7 kWh
